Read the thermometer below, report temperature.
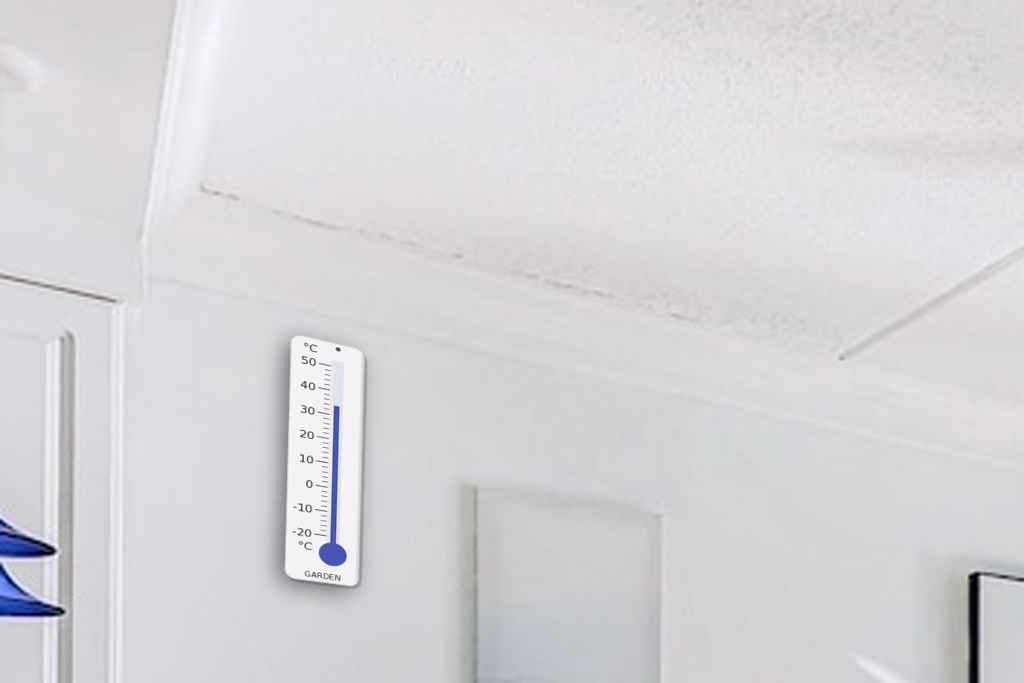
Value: 34 °C
